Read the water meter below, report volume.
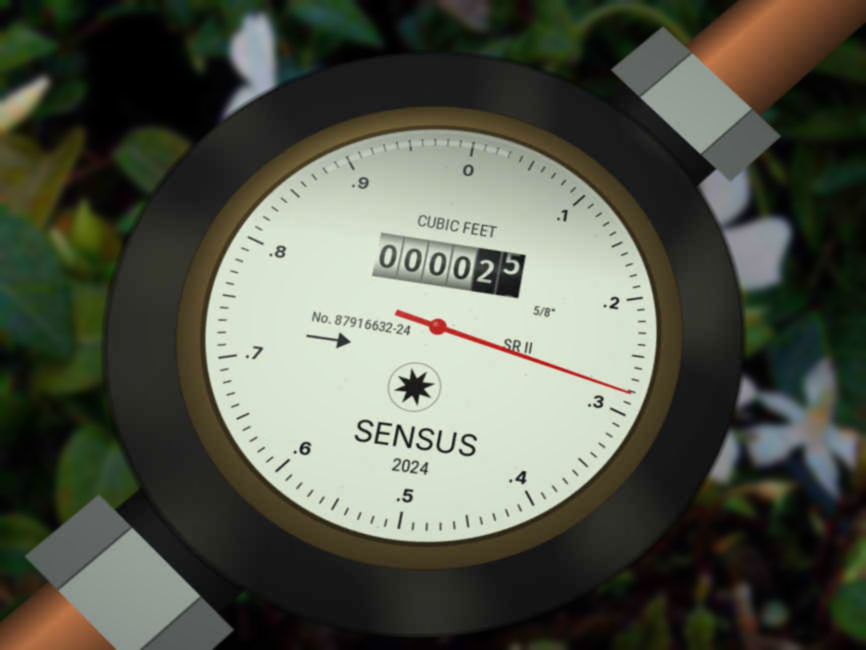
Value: 25.28 ft³
